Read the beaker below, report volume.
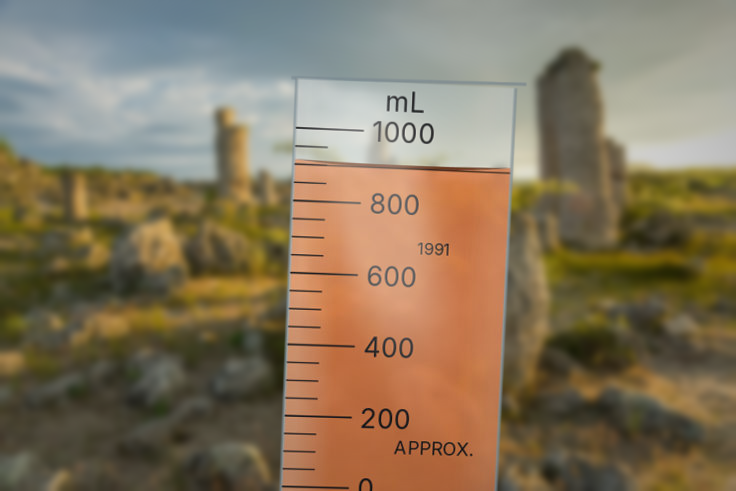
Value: 900 mL
